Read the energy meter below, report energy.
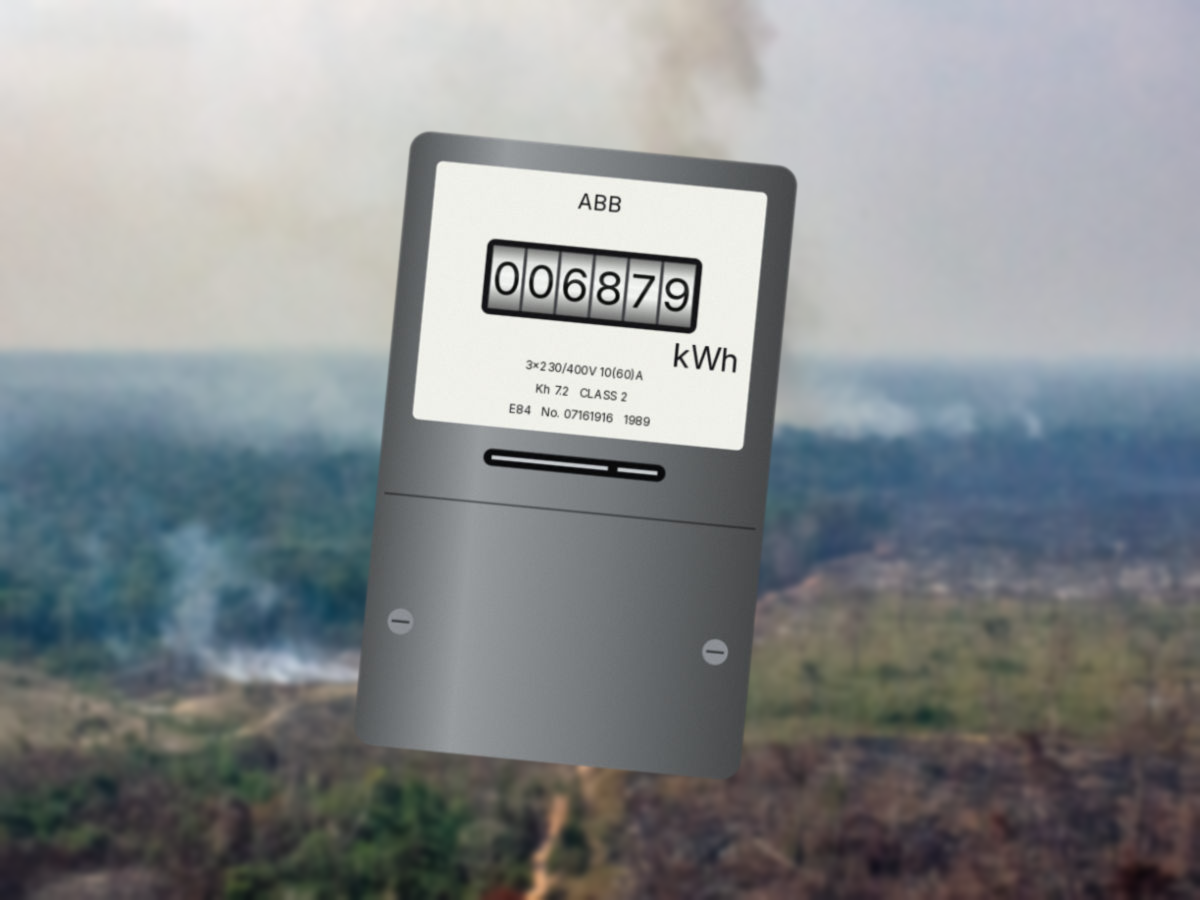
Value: 6879 kWh
